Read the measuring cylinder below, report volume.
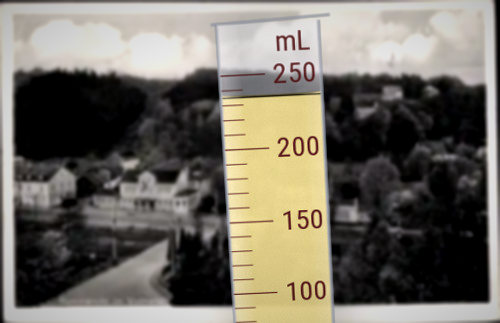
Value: 235 mL
